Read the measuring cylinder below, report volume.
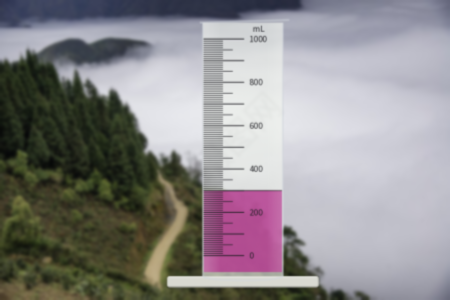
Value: 300 mL
